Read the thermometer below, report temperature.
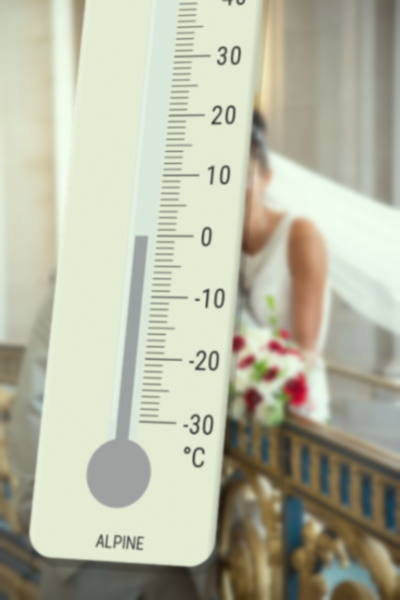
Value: 0 °C
